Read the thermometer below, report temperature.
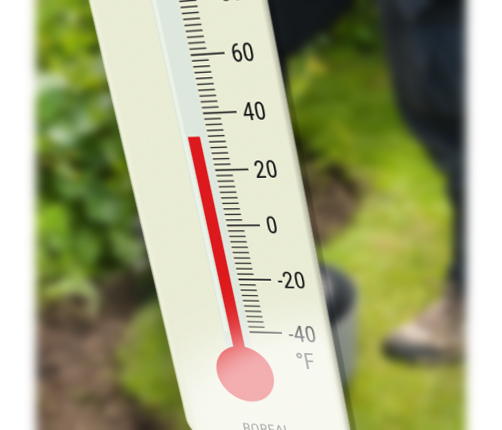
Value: 32 °F
